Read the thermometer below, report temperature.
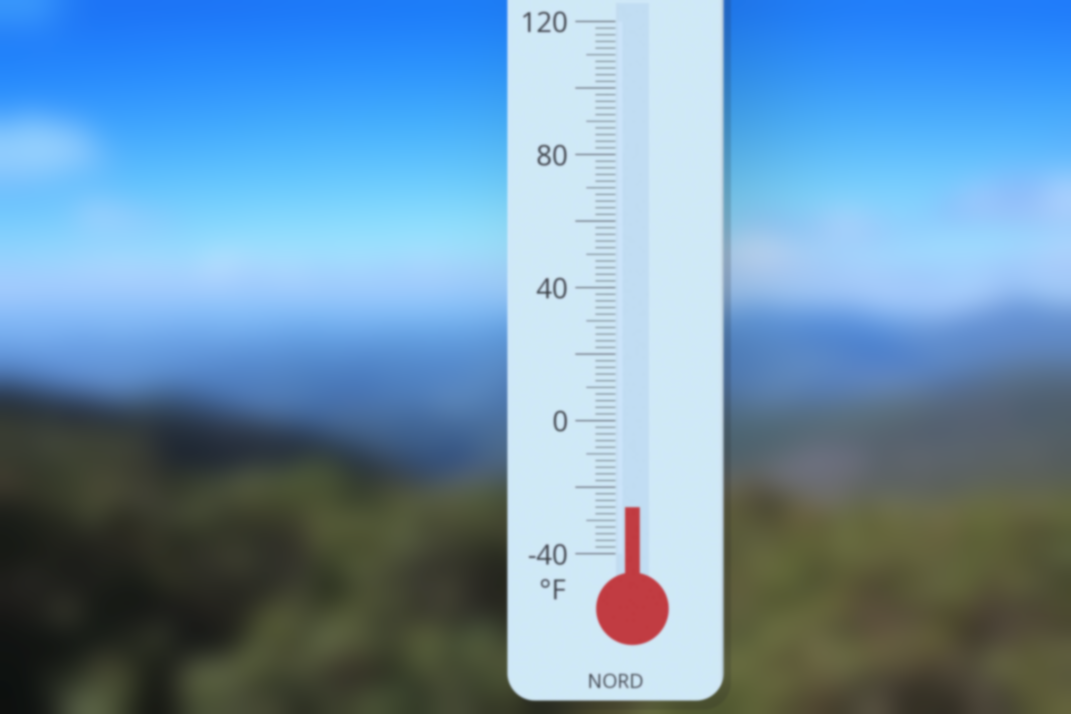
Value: -26 °F
